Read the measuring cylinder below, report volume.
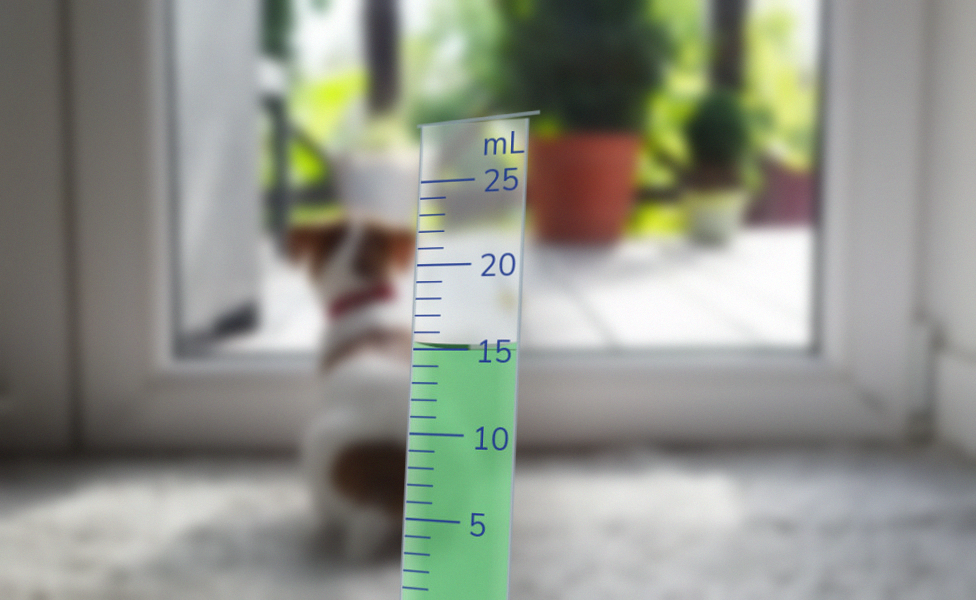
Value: 15 mL
